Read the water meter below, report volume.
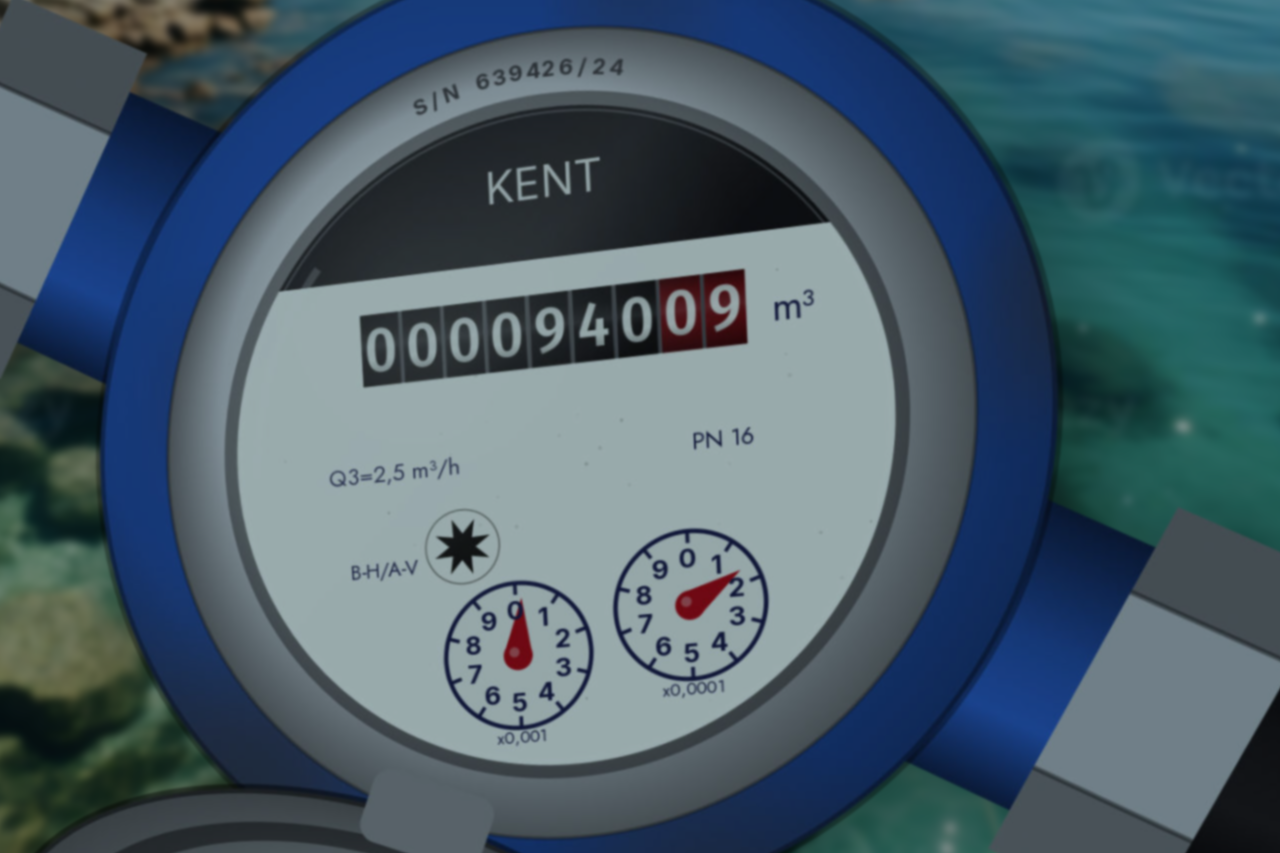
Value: 940.0901 m³
